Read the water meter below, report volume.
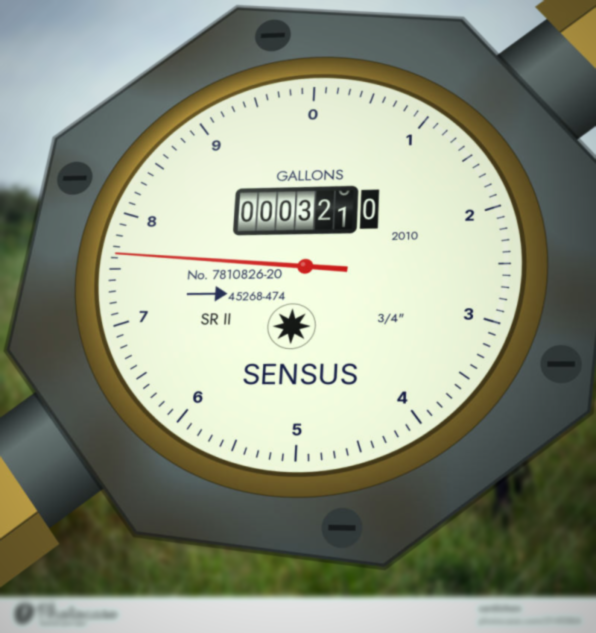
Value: 3207.6 gal
